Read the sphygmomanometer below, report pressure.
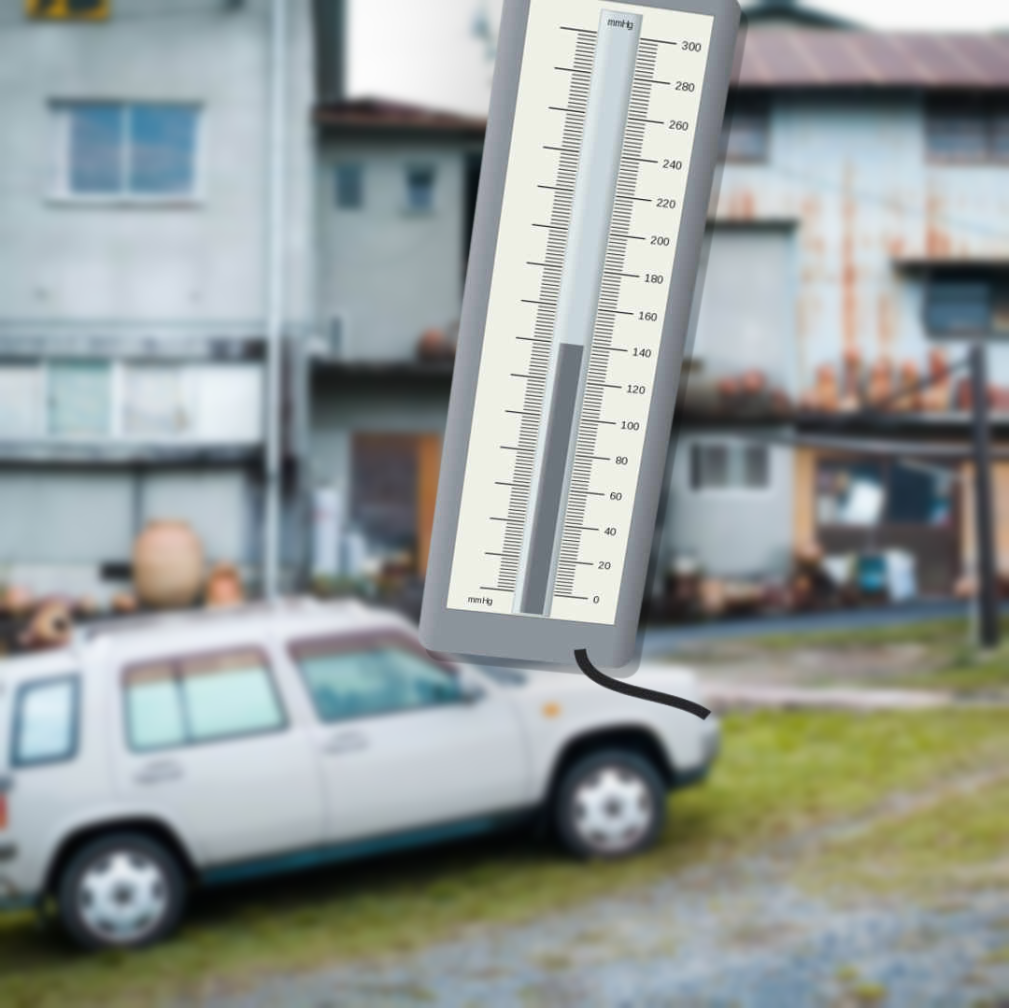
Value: 140 mmHg
